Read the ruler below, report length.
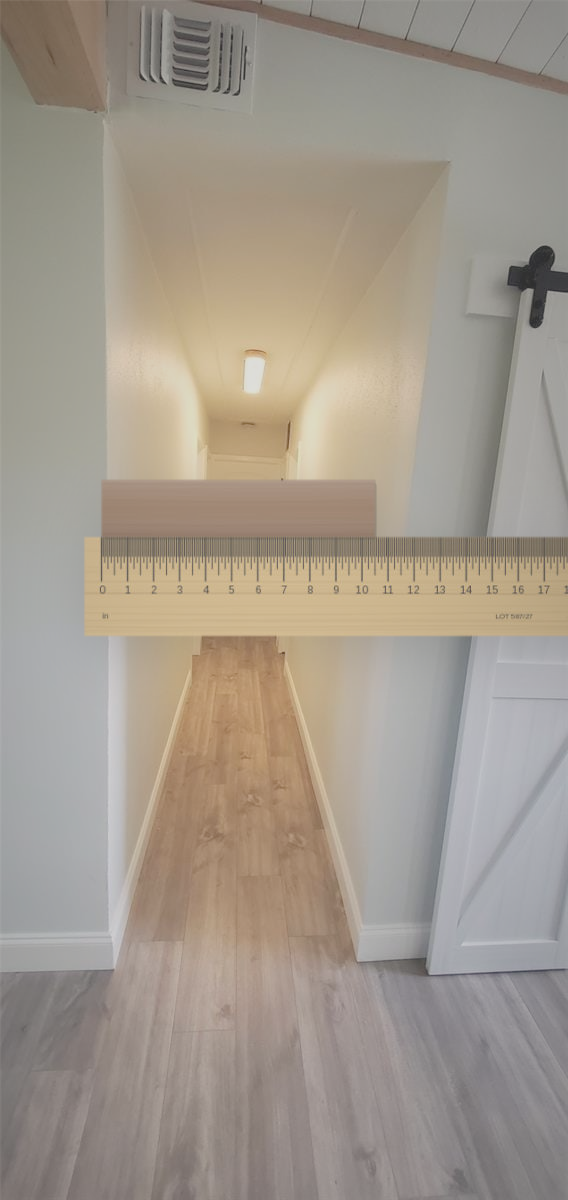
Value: 10.5 in
